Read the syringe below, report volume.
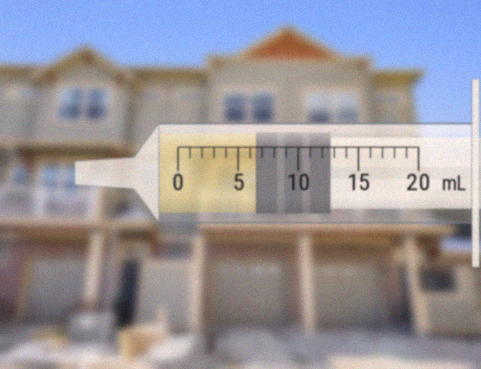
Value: 6.5 mL
